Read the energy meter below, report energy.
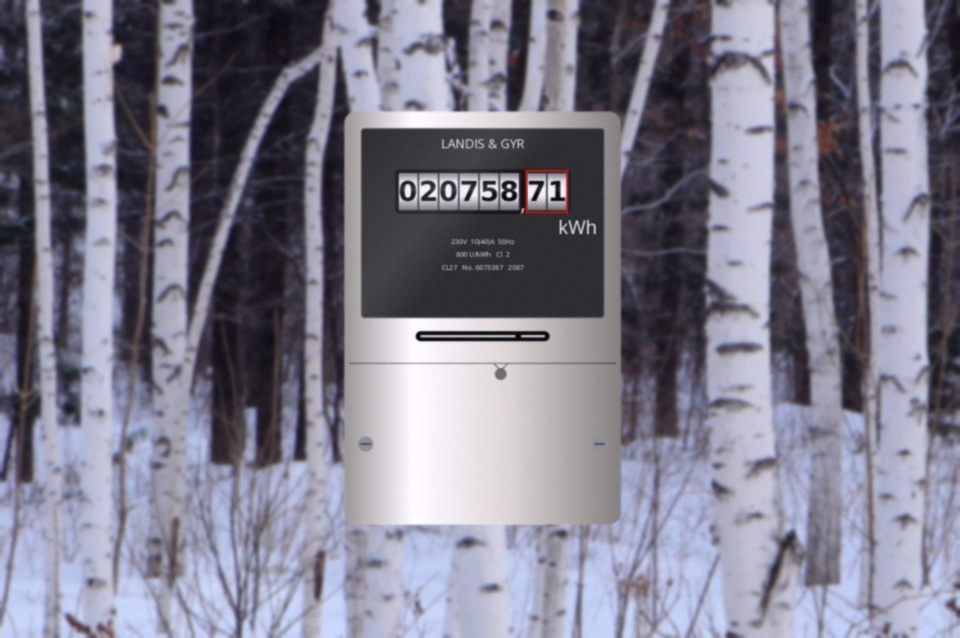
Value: 20758.71 kWh
